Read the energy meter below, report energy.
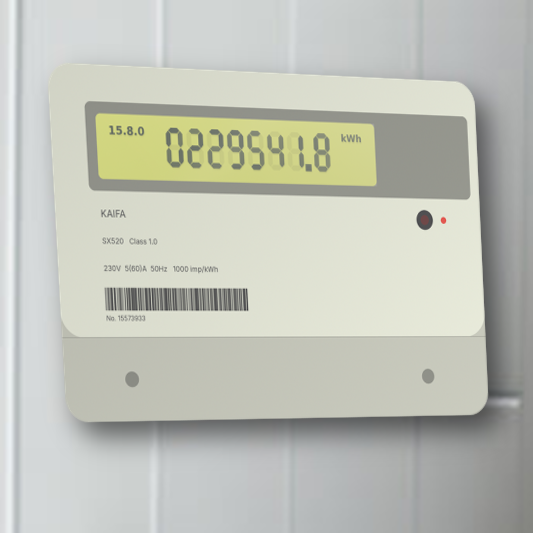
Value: 229541.8 kWh
